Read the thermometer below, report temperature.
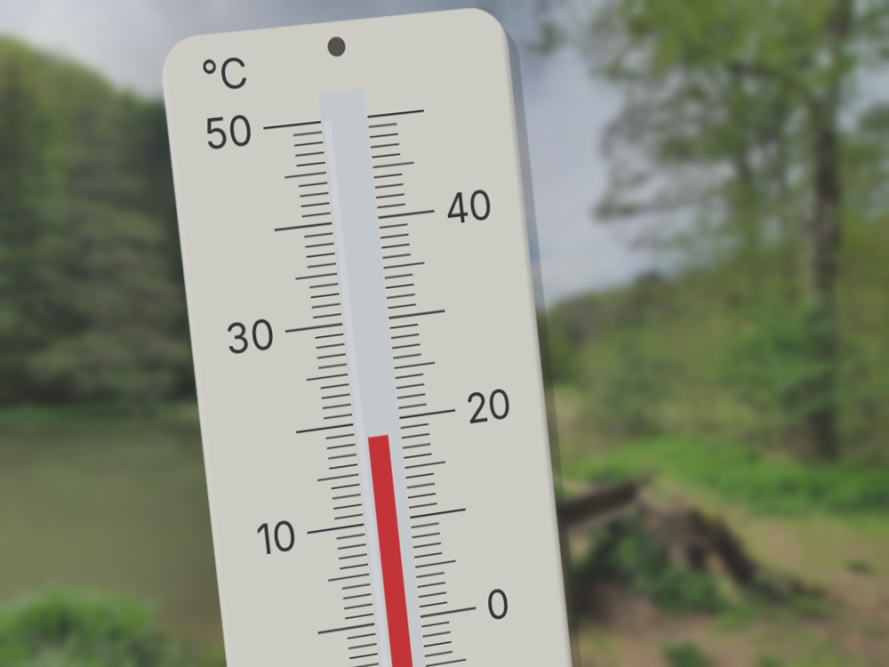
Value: 18.5 °C
